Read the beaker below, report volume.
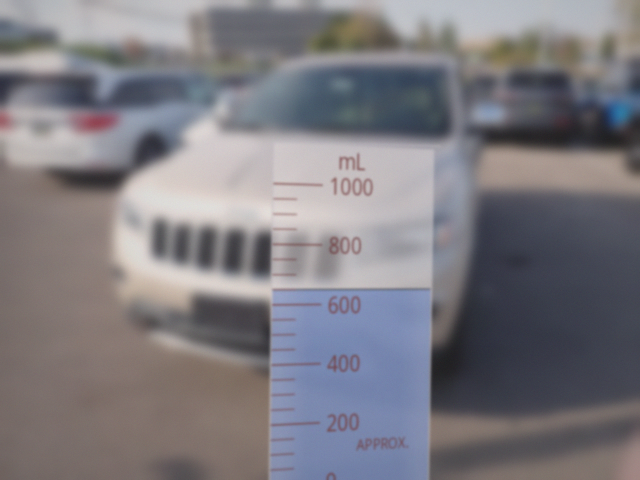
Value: 650 mL
